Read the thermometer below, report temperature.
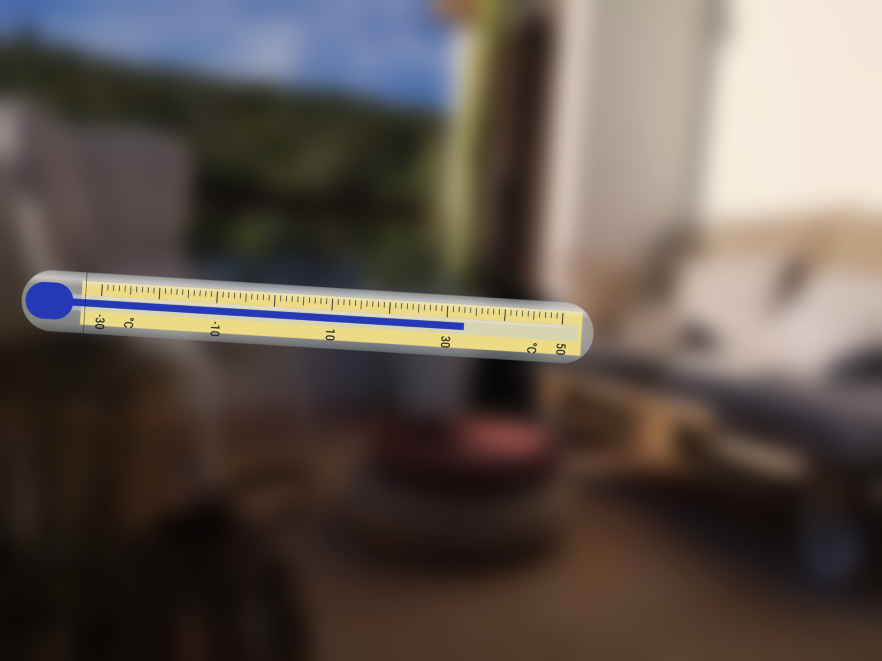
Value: 33 °C
